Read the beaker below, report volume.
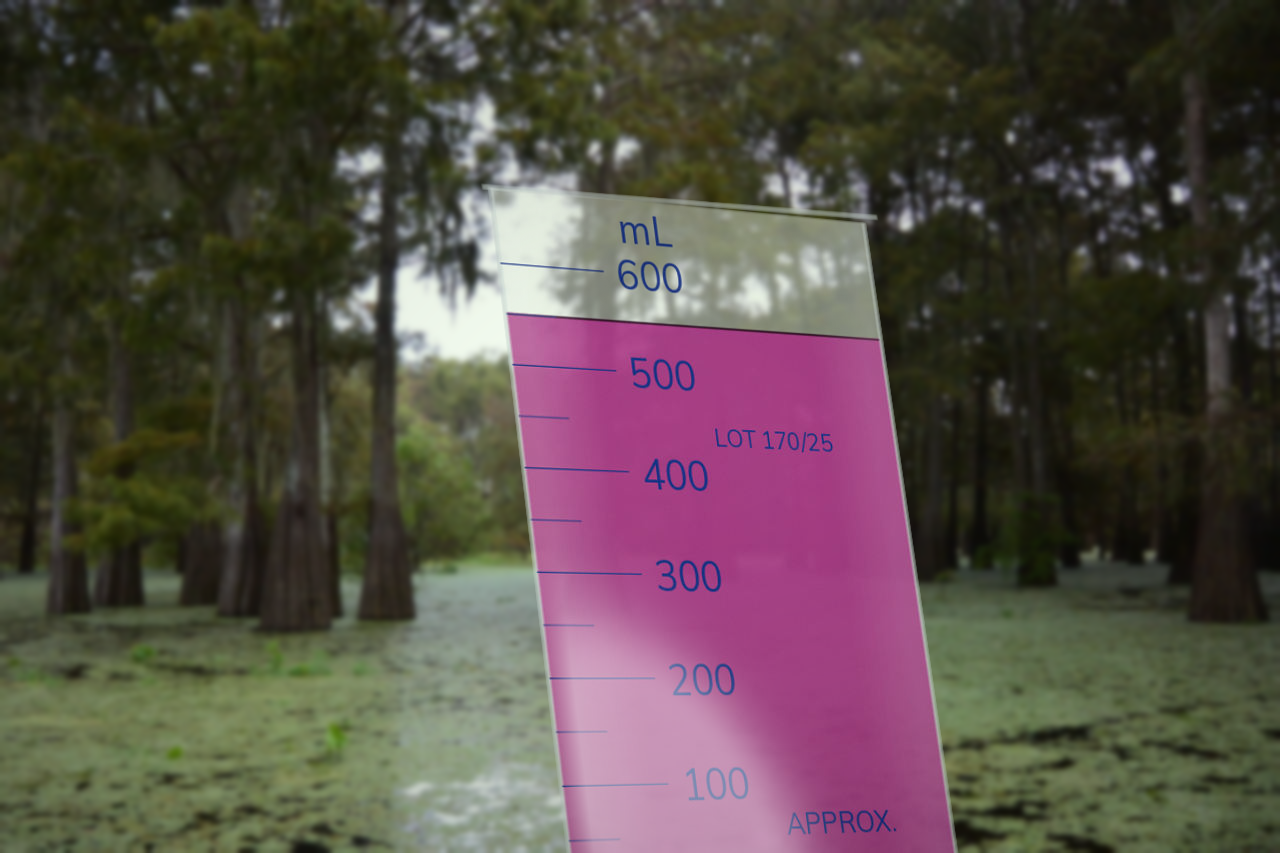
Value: 550 mL
